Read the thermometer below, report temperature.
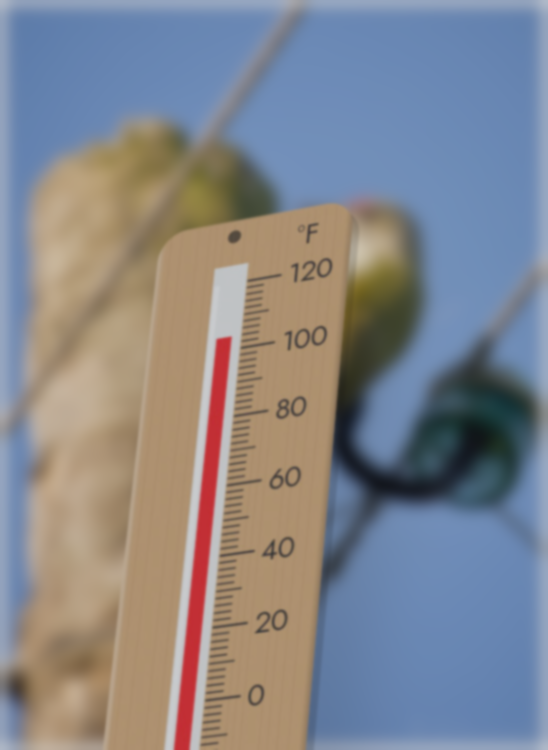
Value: 104 °F
